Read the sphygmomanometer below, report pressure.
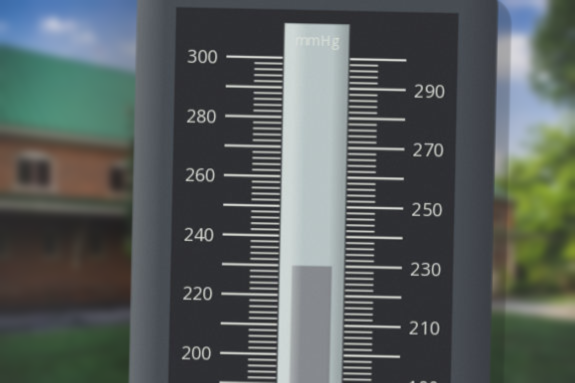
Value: 230 mmHg
